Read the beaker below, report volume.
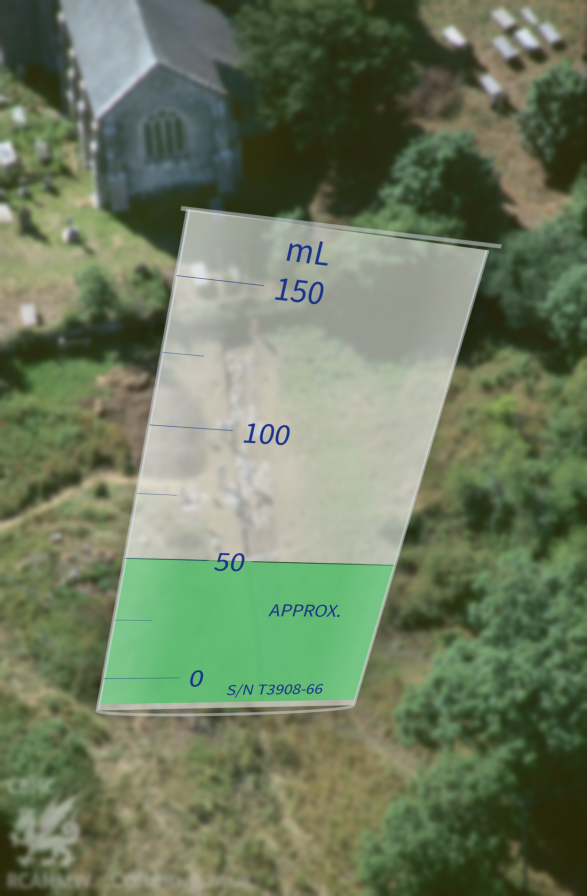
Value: 50 mL
